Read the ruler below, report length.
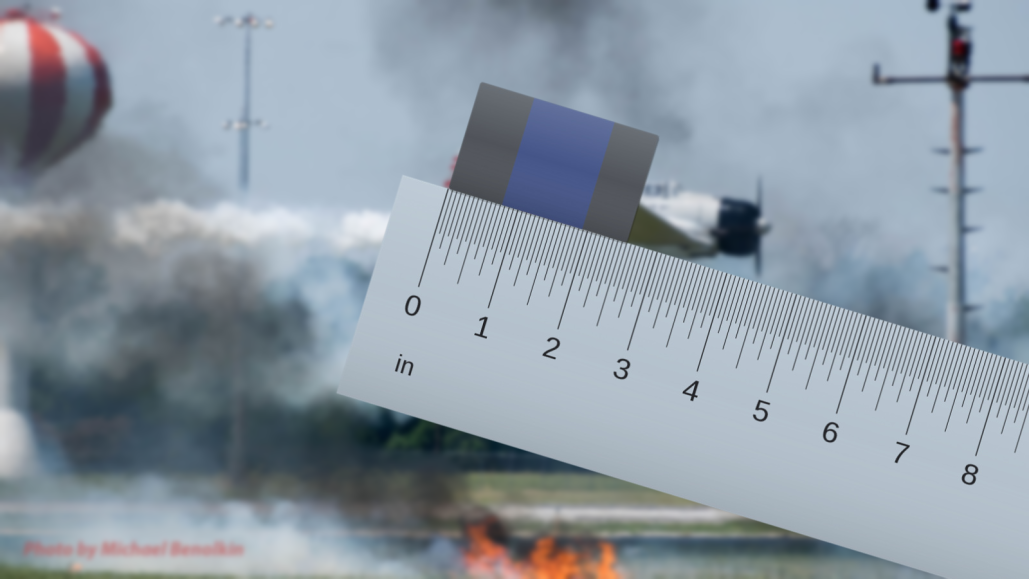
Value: 2.5625 in
